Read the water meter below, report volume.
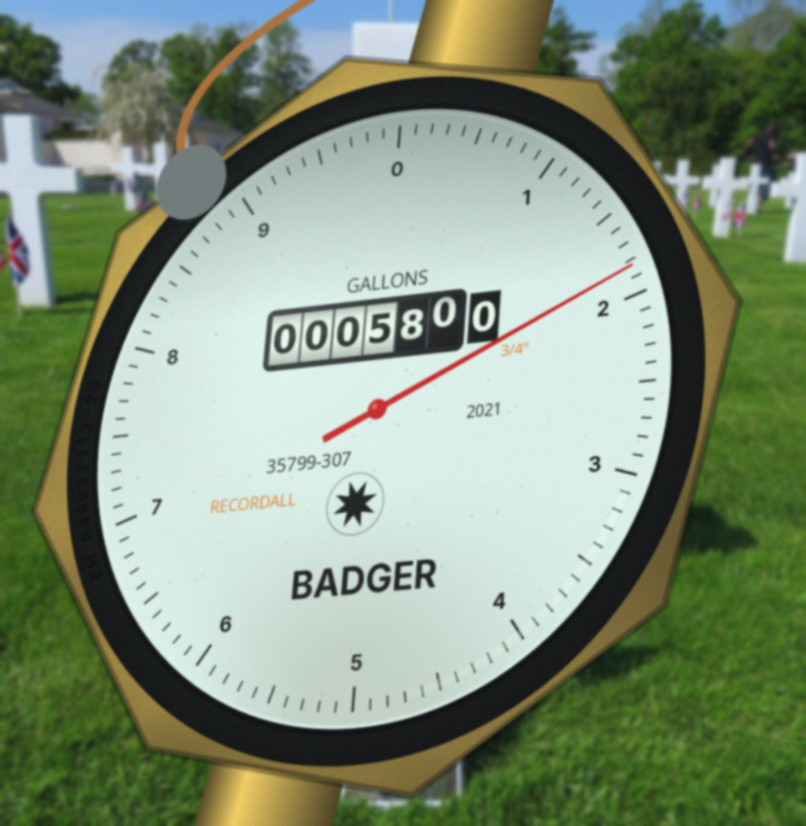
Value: 5801.8 gal
